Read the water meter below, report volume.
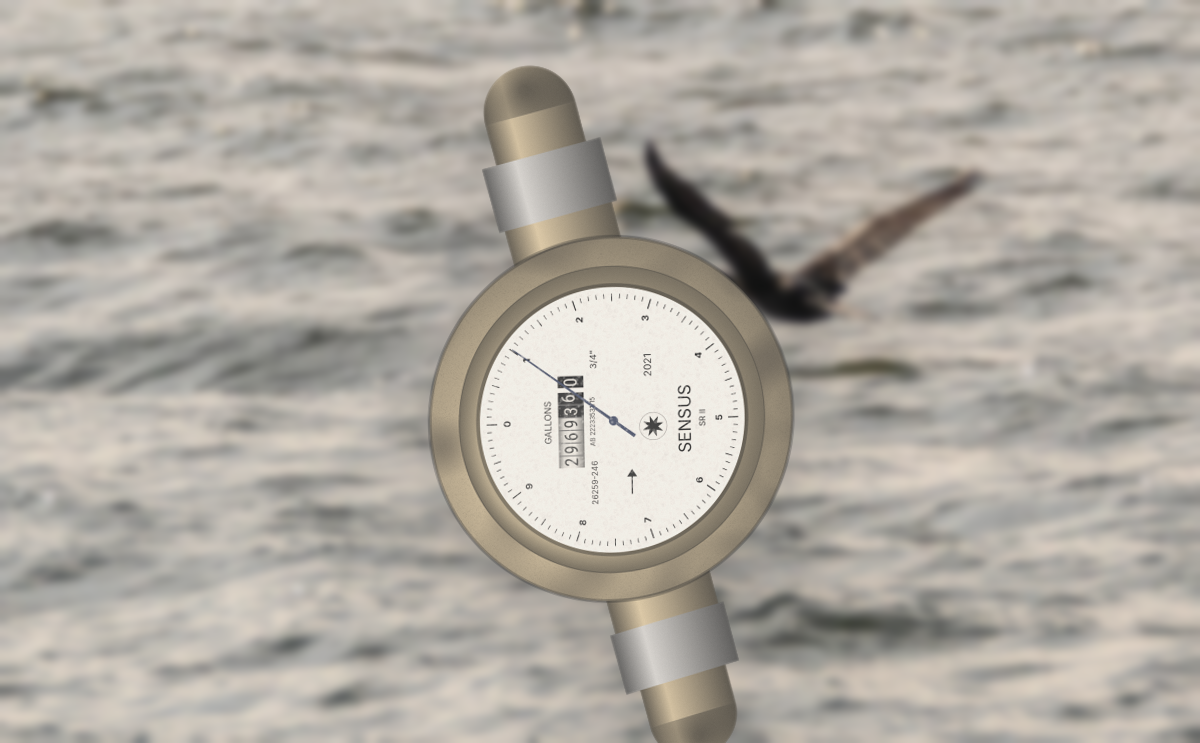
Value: 2969361.0 gal
